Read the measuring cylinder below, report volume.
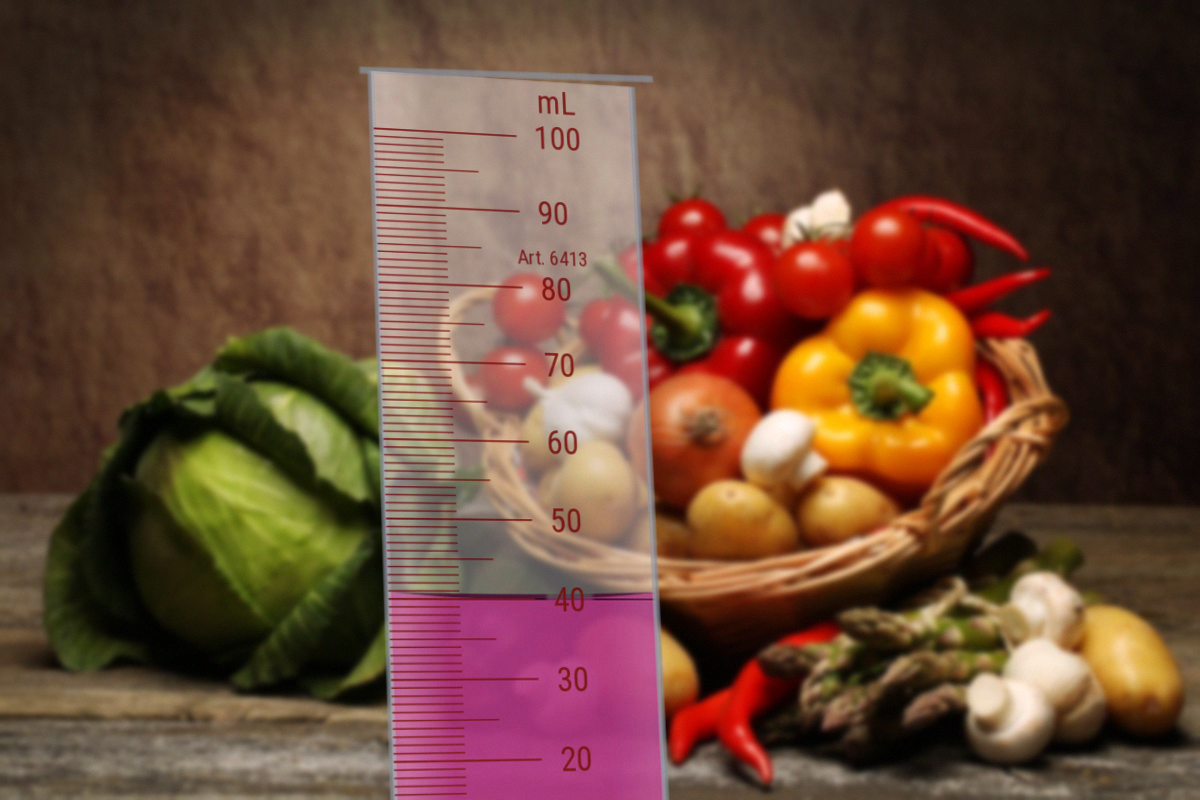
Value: 40 mL
